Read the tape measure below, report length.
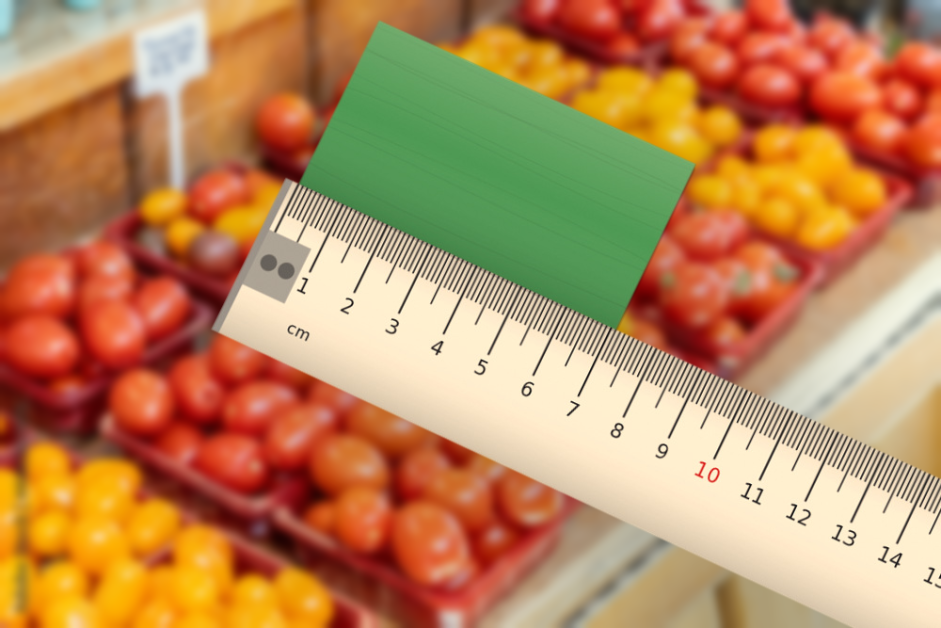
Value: 7.1 cm
